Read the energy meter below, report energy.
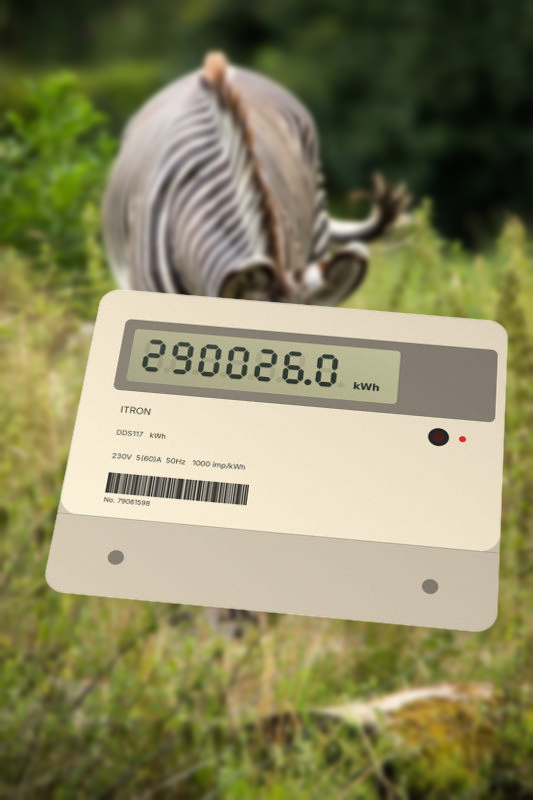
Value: 290026.0 kWh
